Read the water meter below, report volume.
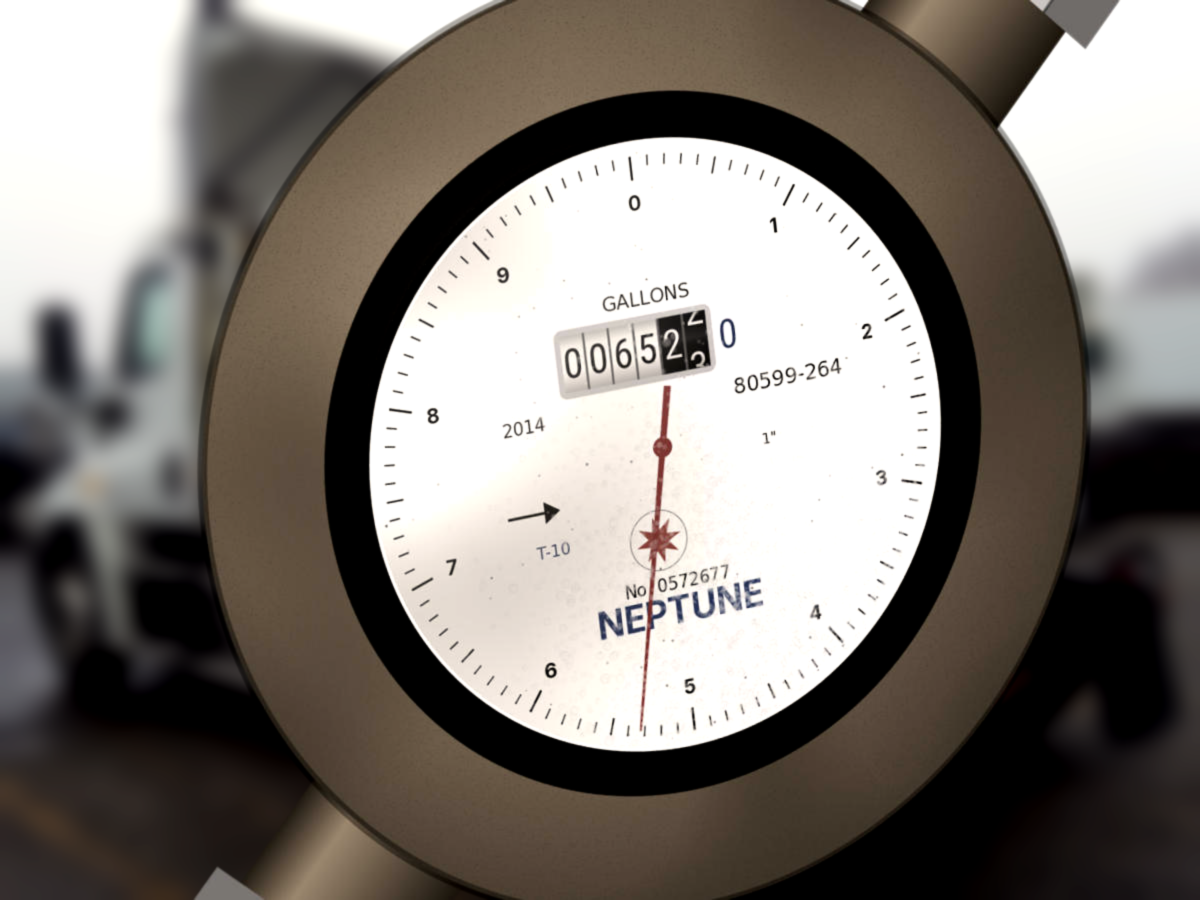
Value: 65225.3 gal
